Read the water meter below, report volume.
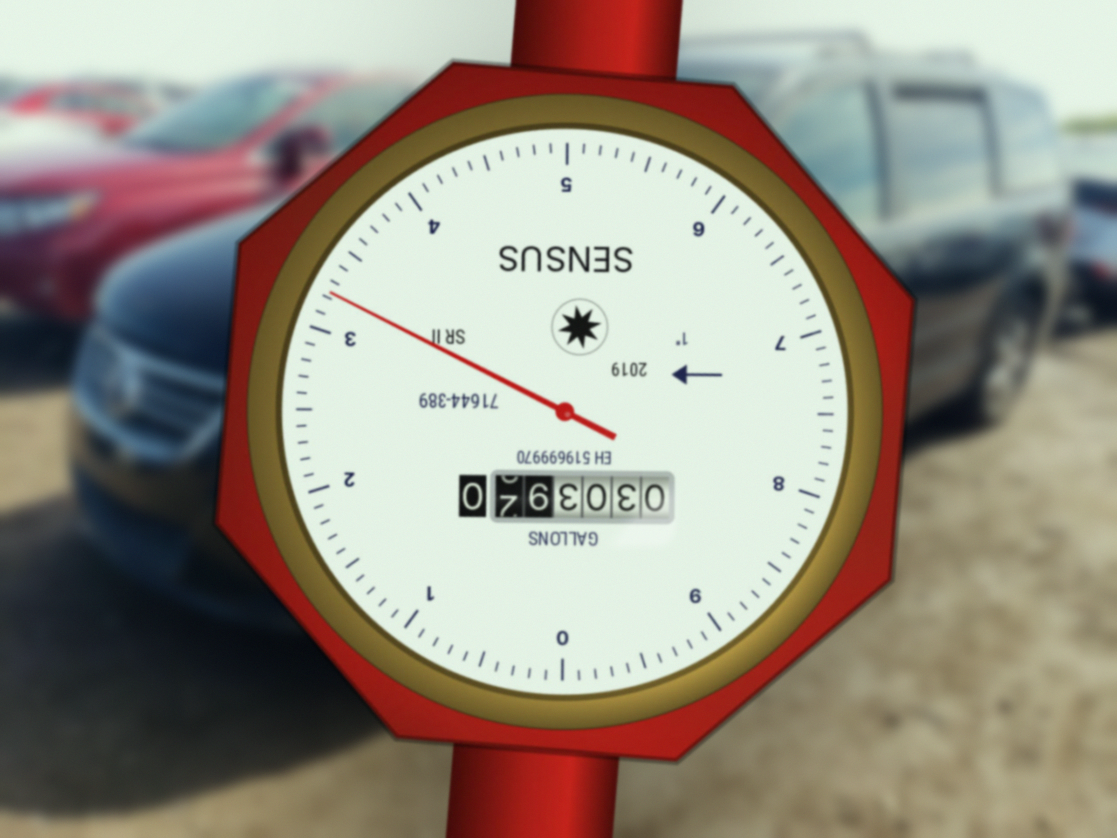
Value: 303923.2 gal
